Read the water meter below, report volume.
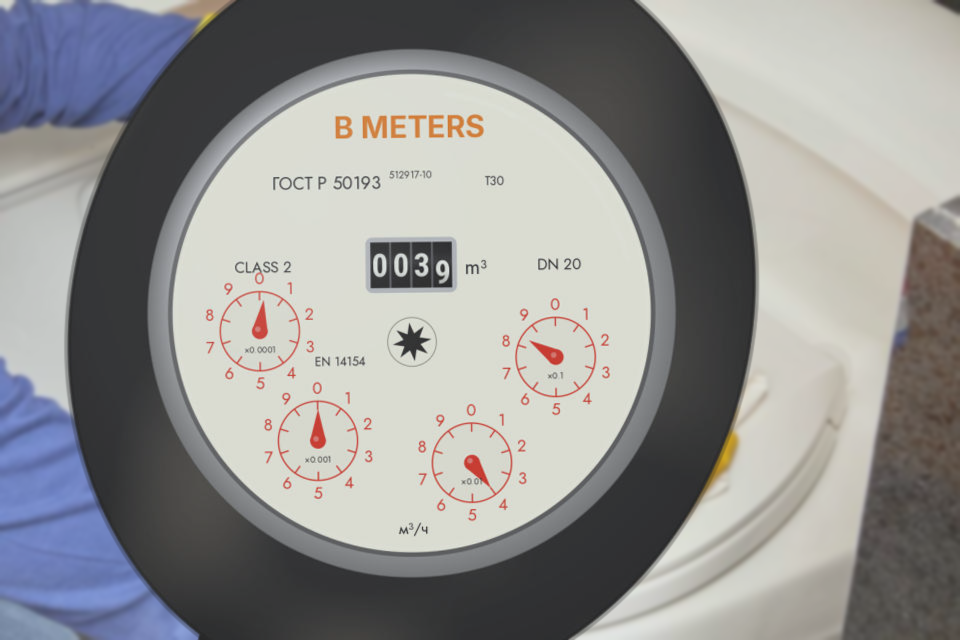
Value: 38.8400 m³
